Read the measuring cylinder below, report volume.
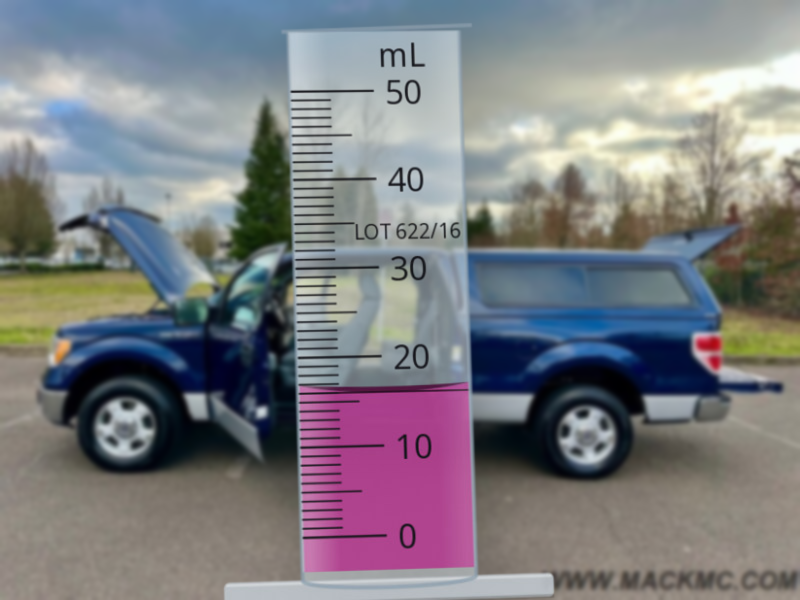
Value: 16 mL
